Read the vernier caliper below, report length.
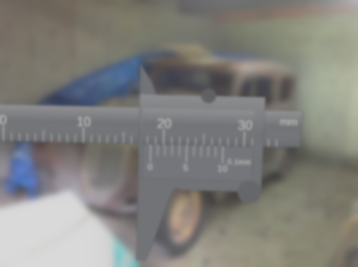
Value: 18.4 mm
